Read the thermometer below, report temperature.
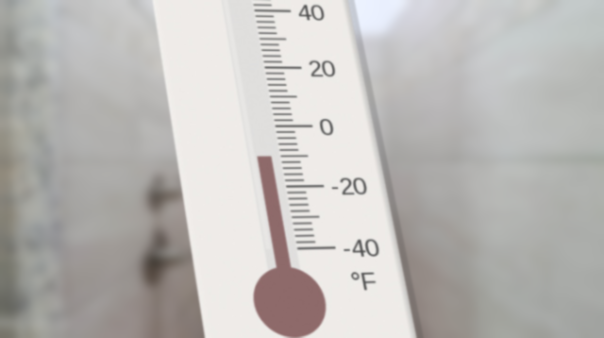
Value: -10 °F
